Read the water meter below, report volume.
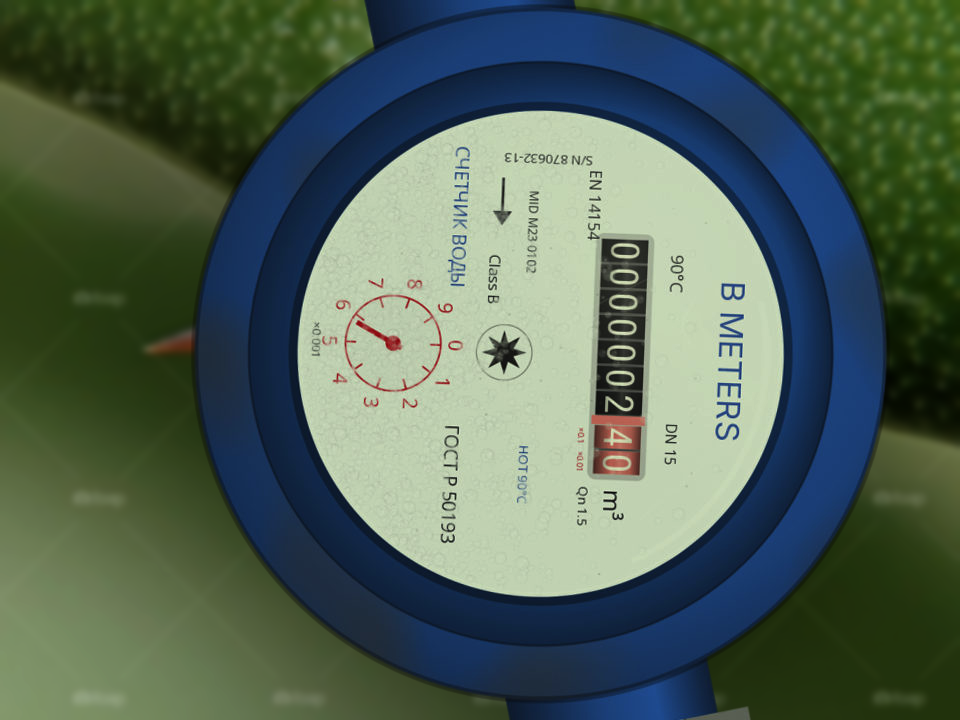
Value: 2.405 m³
